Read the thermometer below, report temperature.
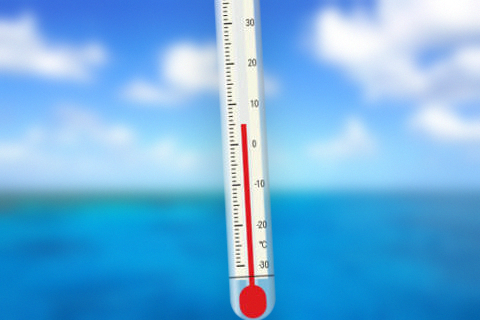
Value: 5 °C
